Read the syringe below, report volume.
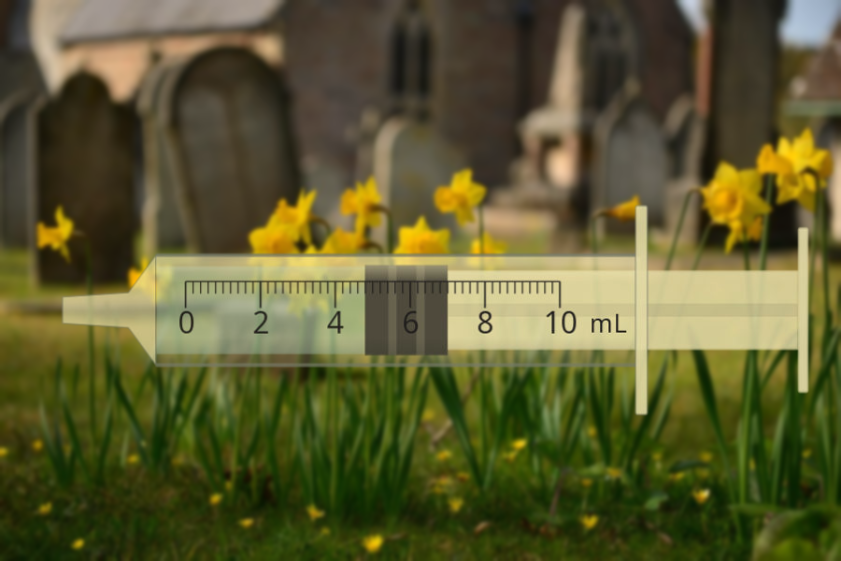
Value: 4.8 mL
